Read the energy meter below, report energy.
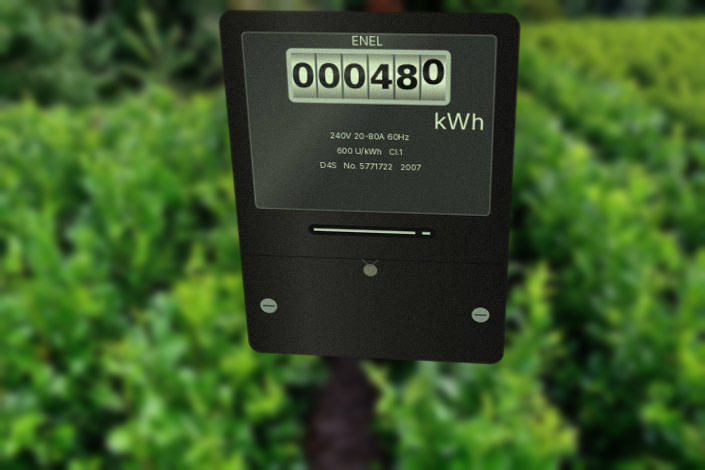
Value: 480 kWh
